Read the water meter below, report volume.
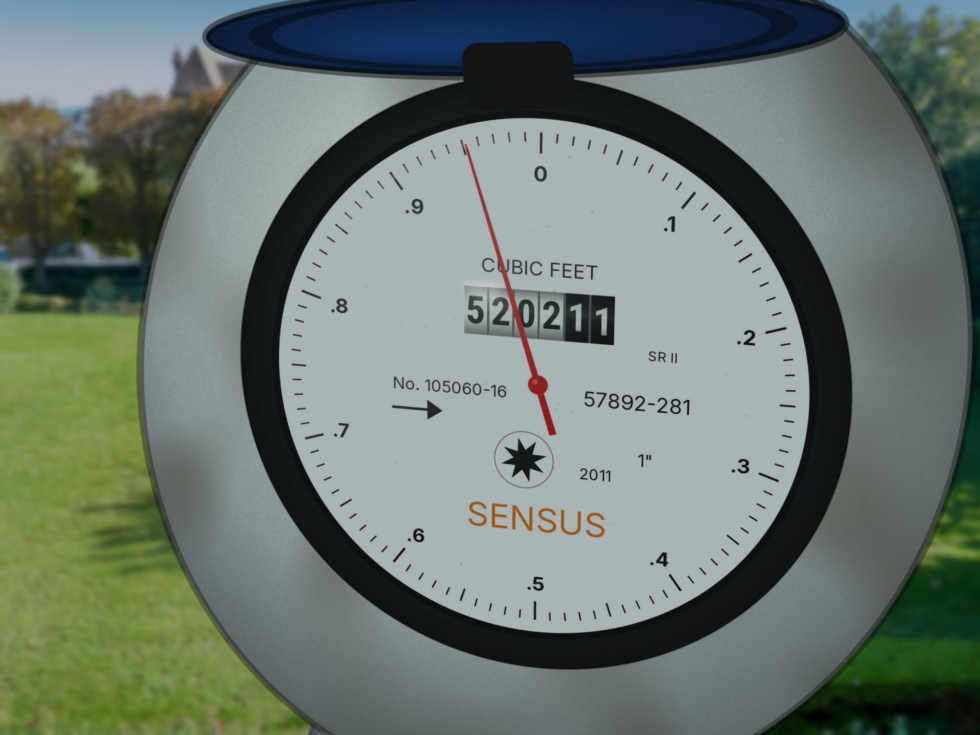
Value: 520210.95 ft³
